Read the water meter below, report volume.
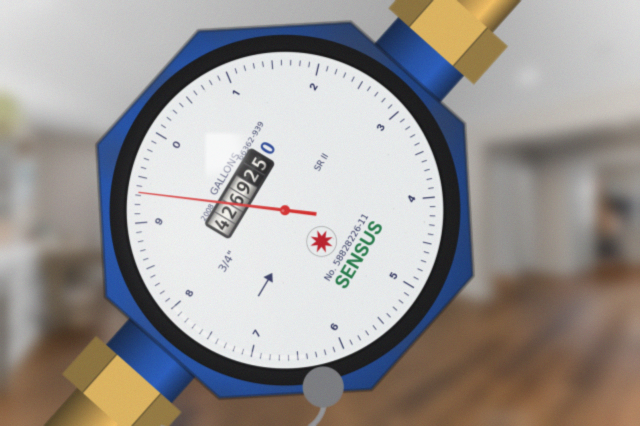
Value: 4269249.3 gal
